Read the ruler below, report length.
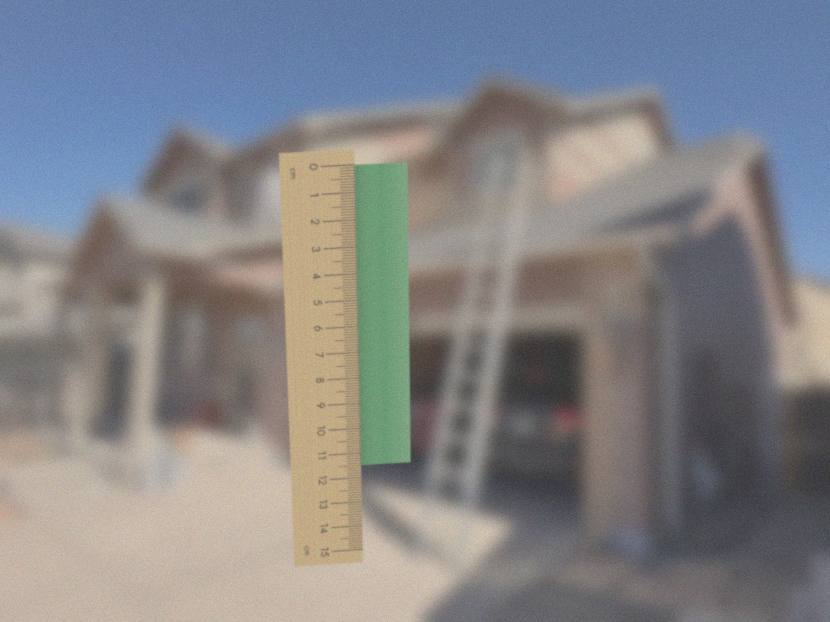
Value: 11.5 cm
